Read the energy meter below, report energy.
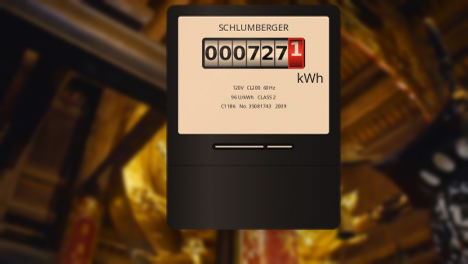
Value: 727.1 kWh
